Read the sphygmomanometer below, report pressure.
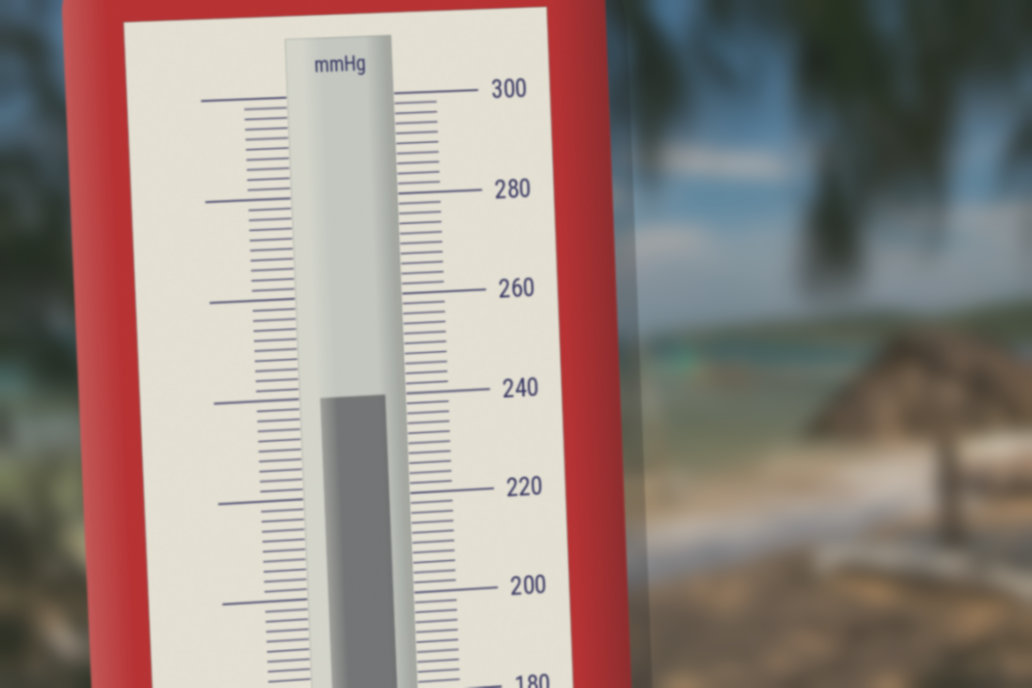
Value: 240 mmHg
